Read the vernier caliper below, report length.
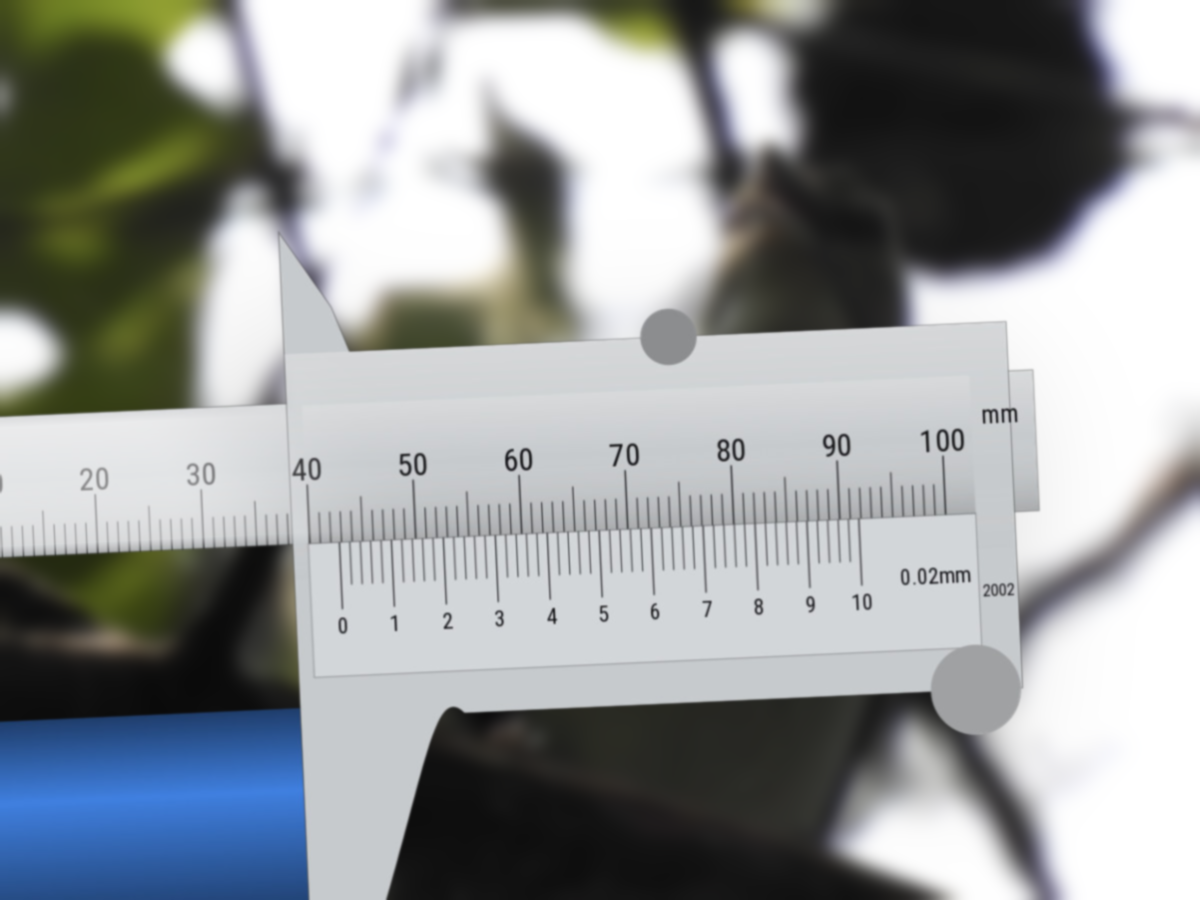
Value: 42.8 mm
